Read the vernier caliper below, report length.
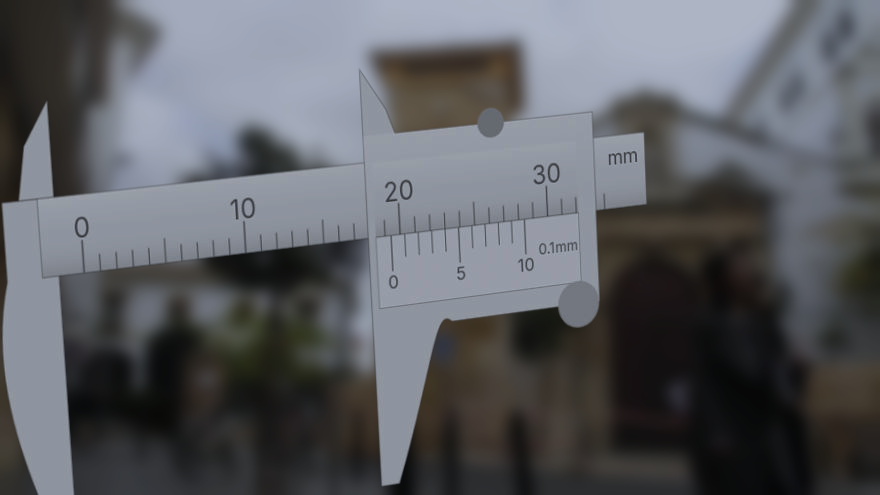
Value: 19.4 mm
